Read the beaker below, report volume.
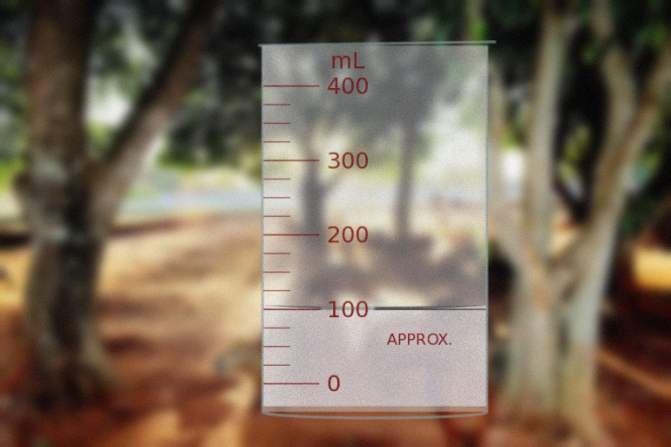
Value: 100 mL
